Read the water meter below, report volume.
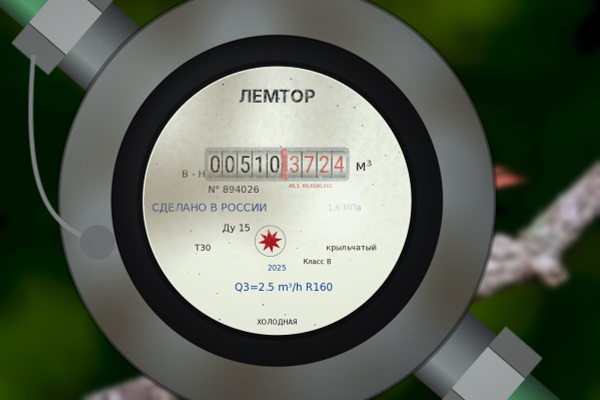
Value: 510.3724 m³
